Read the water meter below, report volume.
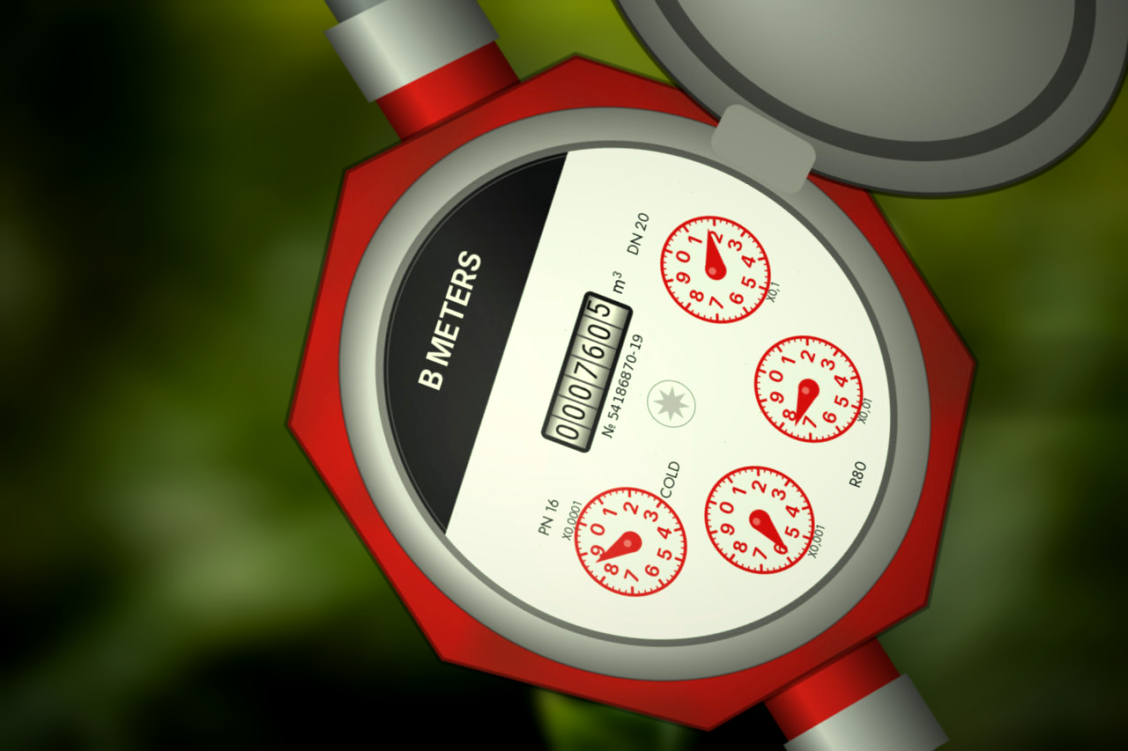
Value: 7605.1758 m³
